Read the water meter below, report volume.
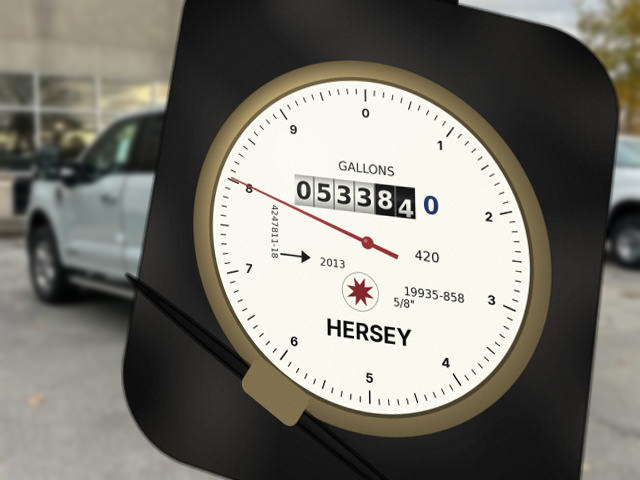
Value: 533838.0 gal
